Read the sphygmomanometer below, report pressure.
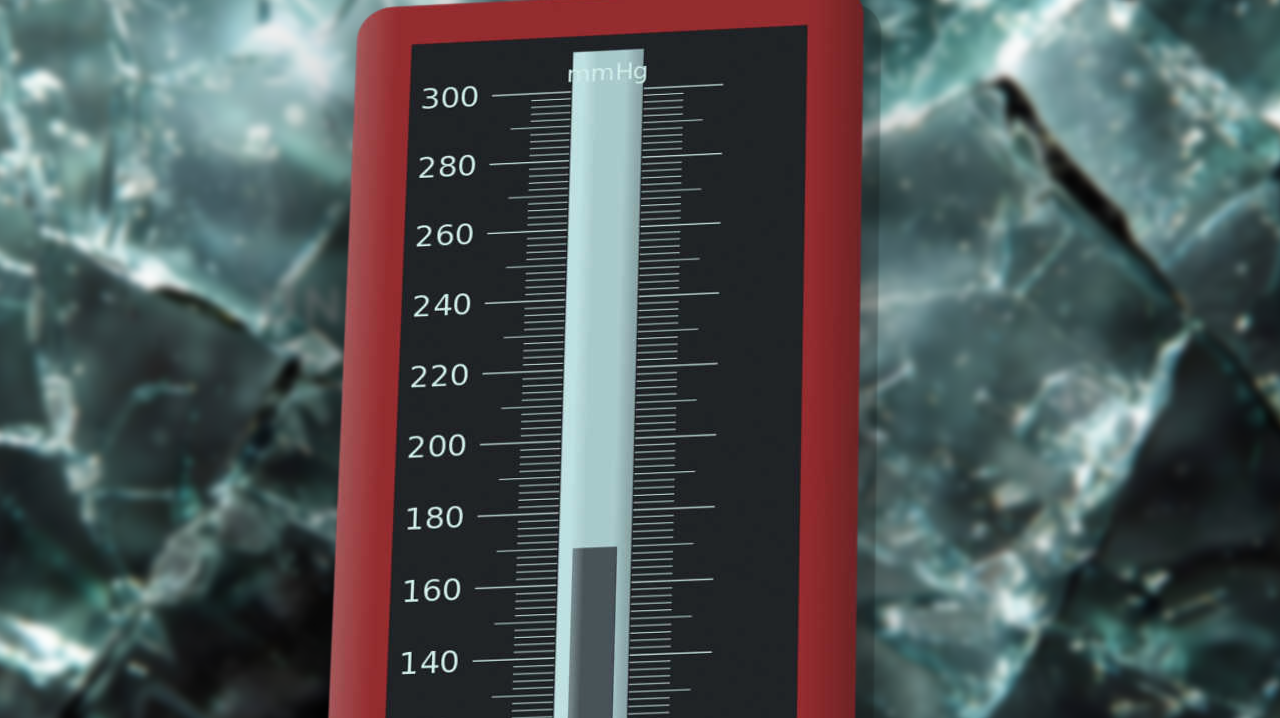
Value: 170 mmHg
